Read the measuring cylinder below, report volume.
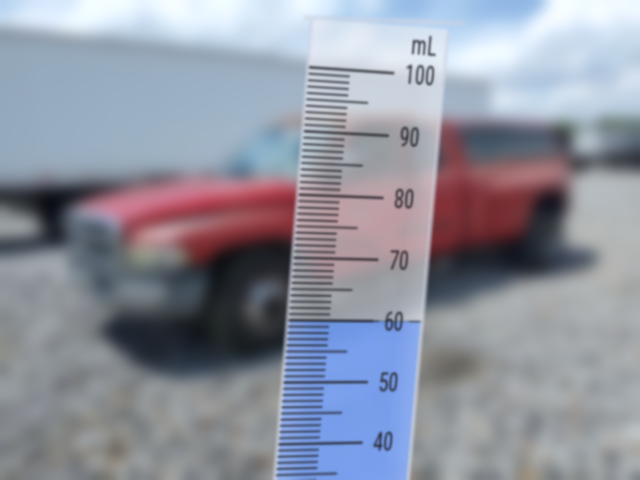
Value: 60 mL
